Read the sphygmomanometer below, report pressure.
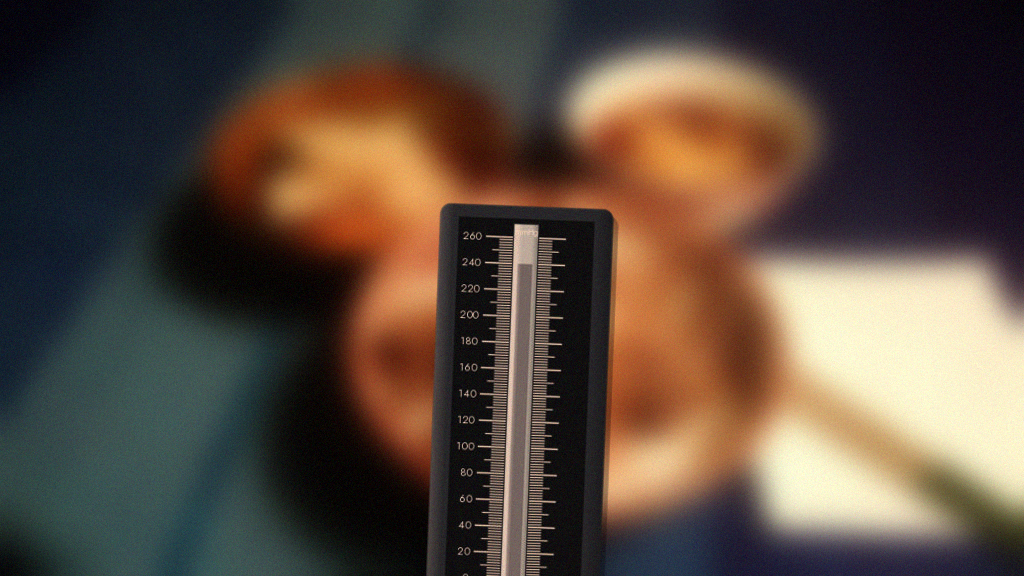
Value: 240 mmHg
